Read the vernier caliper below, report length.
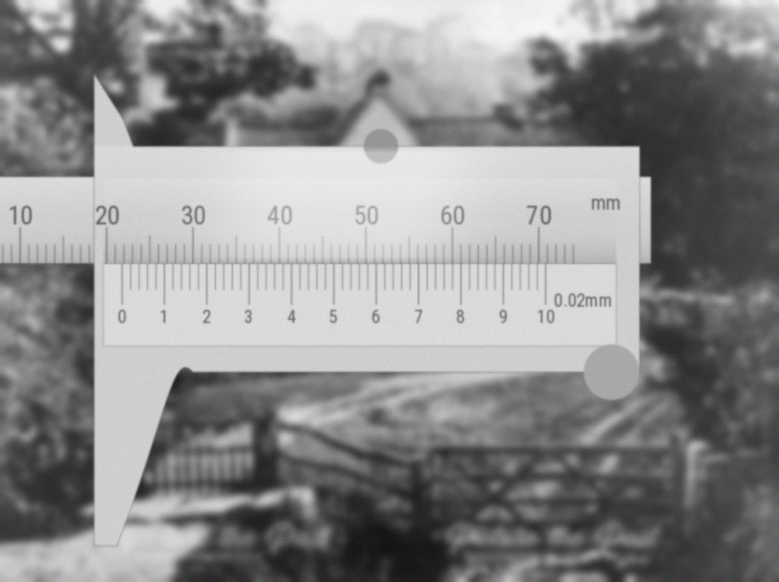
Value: 21.8 mm
